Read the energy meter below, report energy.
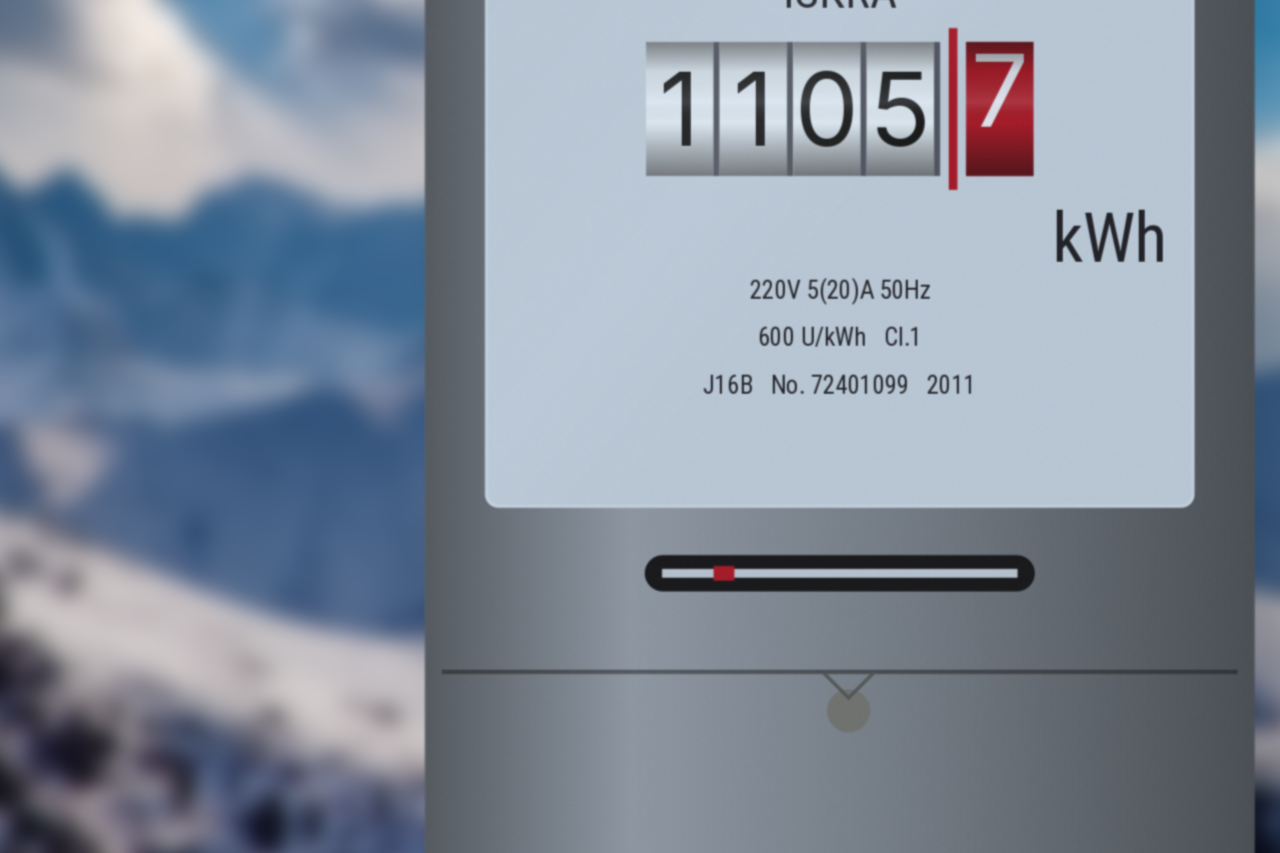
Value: 1105.7 kWh
